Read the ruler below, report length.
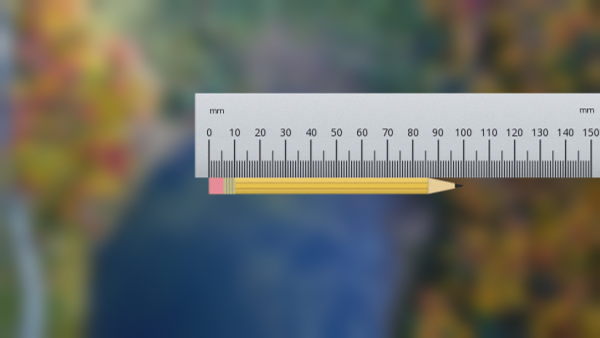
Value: 100 mm
